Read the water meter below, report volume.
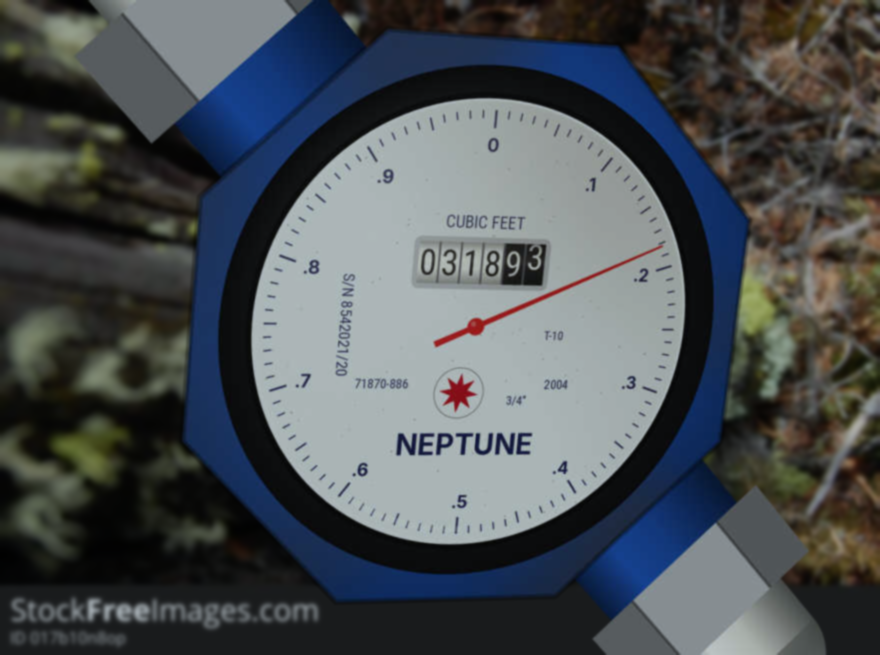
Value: 31893.18 ft³
